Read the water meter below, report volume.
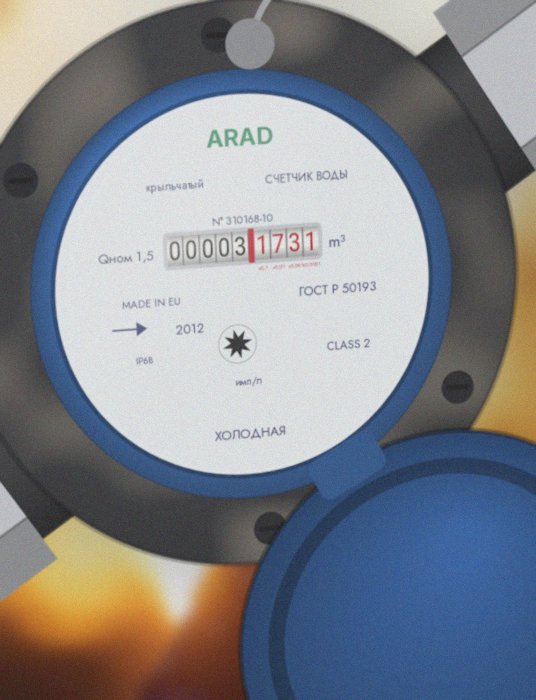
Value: 3.1731 m³
